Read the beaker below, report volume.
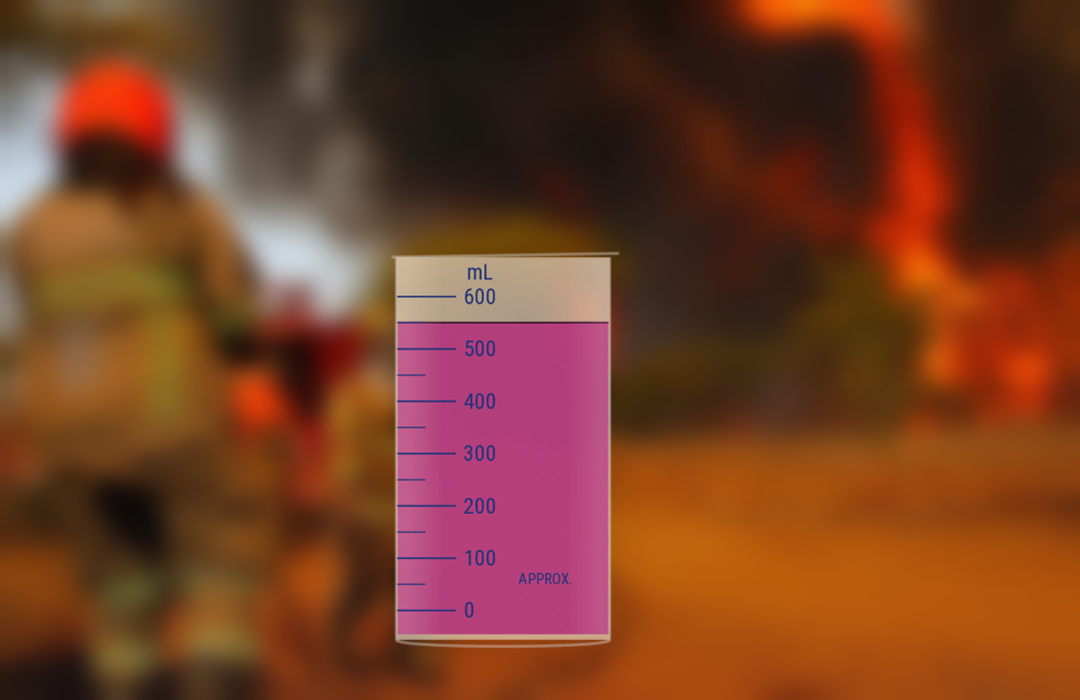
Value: 550 mL
